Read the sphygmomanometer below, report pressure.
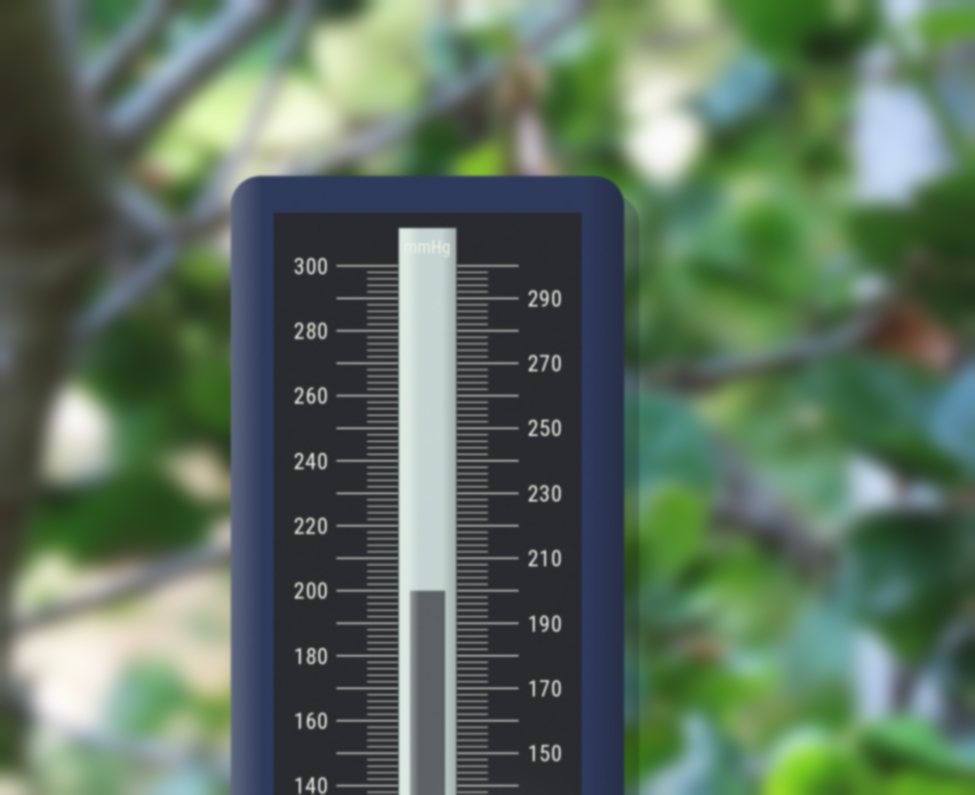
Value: 200 mmHg
